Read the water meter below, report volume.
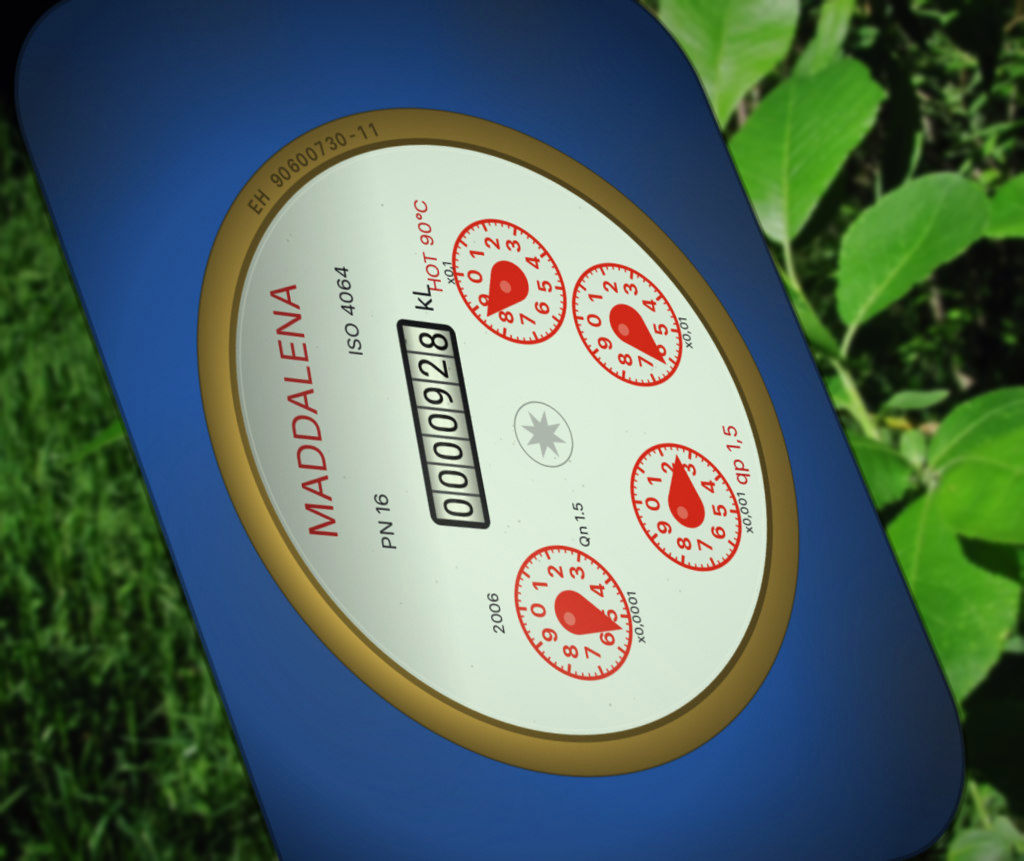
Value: 927.8625 kL
